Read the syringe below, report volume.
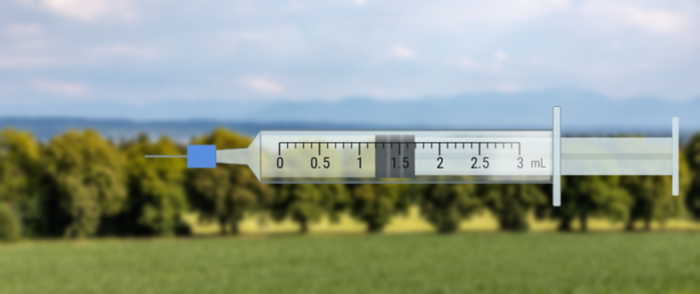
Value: 1.2 mL
